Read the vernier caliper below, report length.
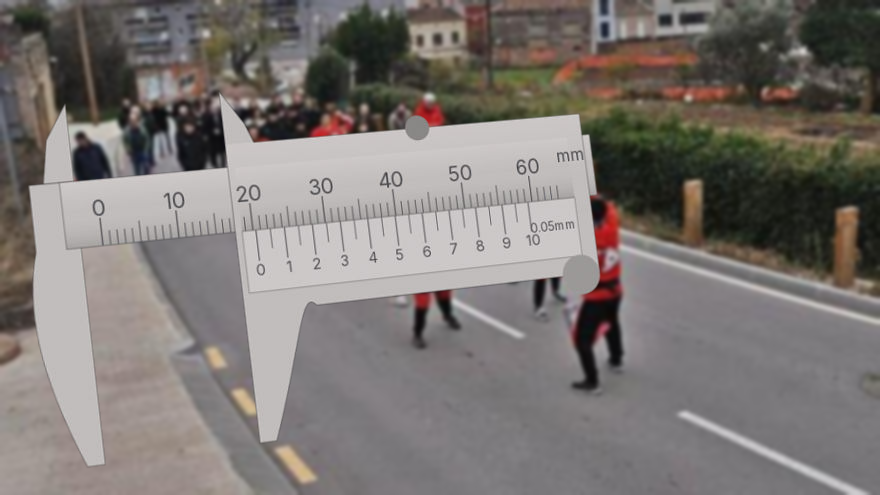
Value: 20.4 mm
